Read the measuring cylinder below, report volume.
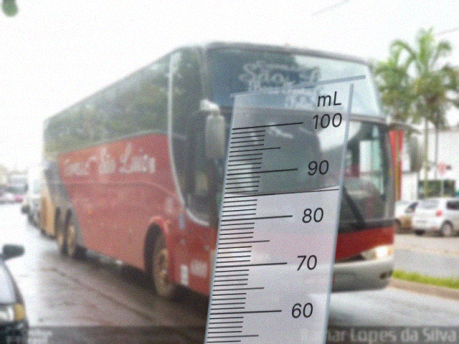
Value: 85 mL
